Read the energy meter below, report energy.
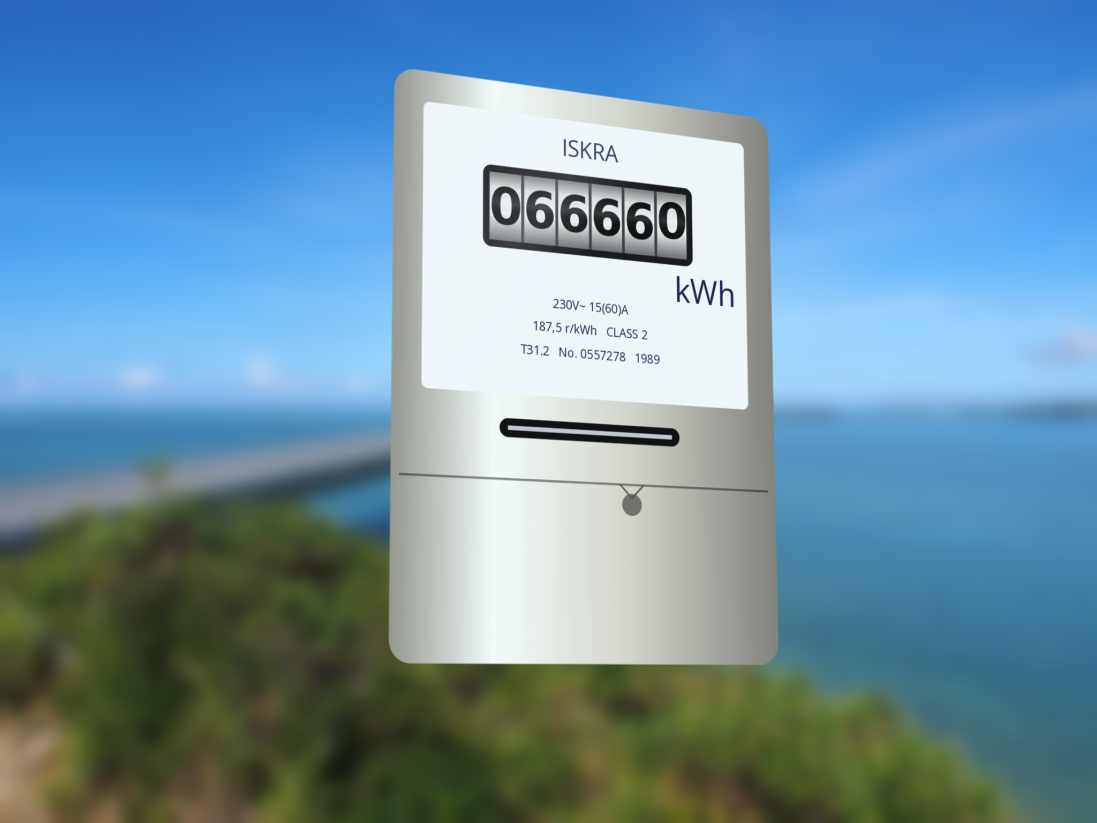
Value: 66660 kWh
